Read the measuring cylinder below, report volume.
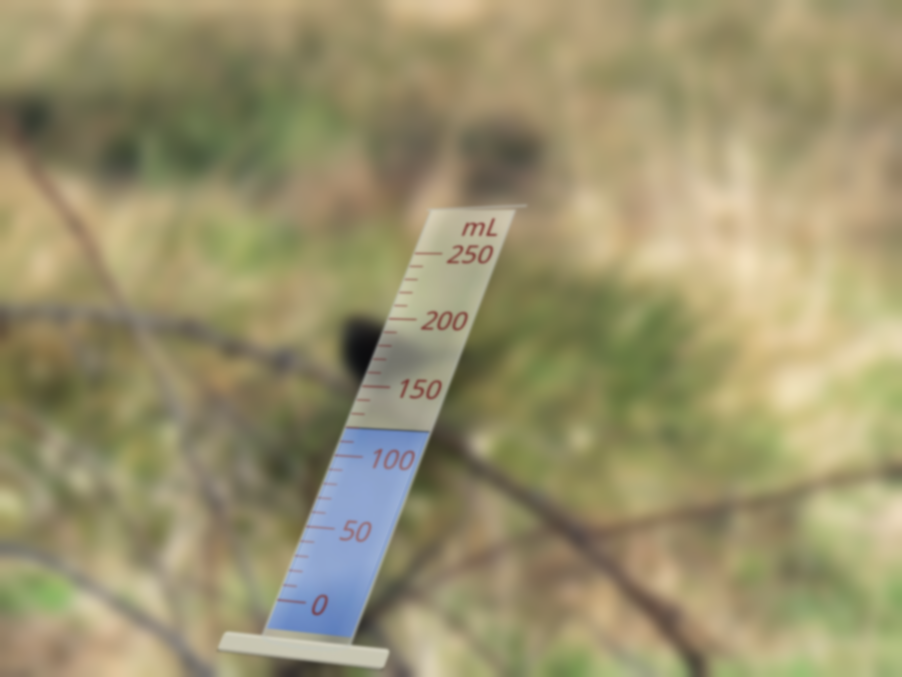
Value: 120 mL
